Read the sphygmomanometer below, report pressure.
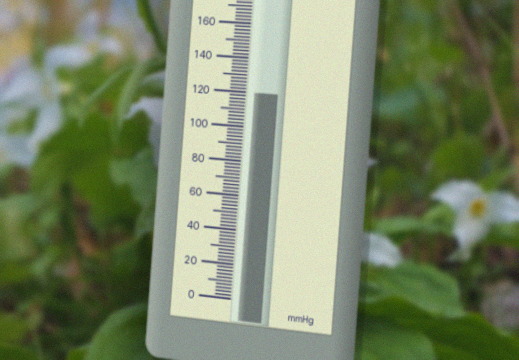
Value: 120 mmHg
